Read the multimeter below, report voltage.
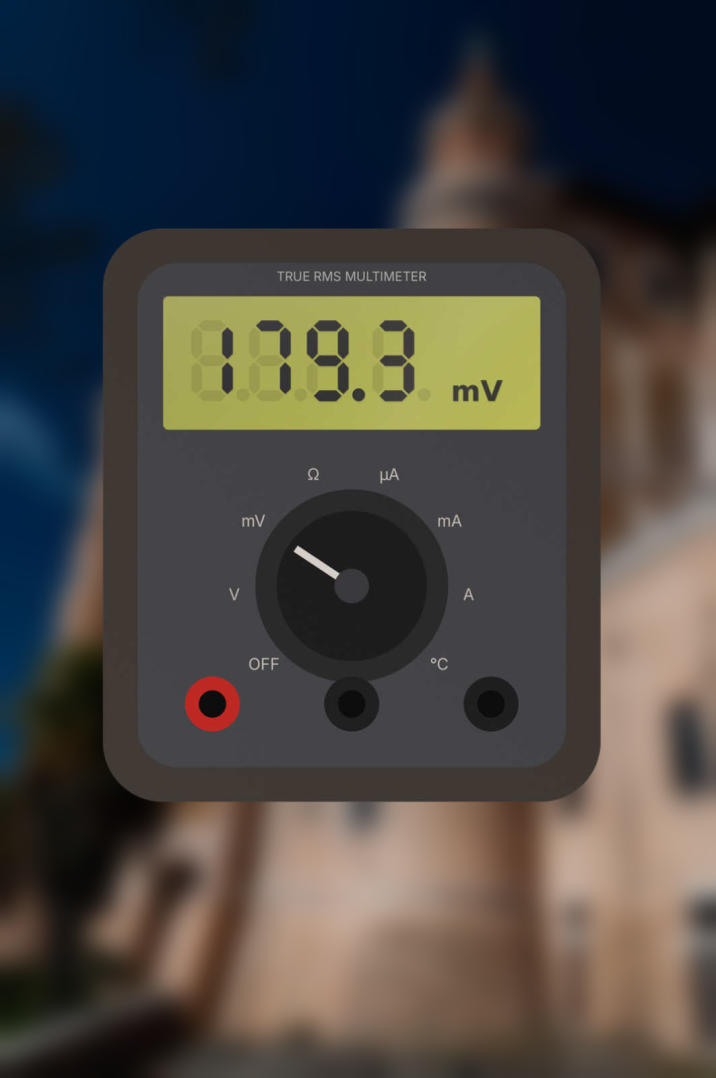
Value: 179.3 mV
